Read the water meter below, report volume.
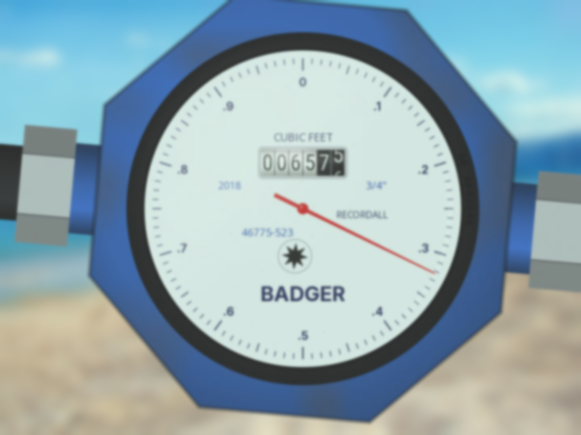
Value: 6575.32 ft³
